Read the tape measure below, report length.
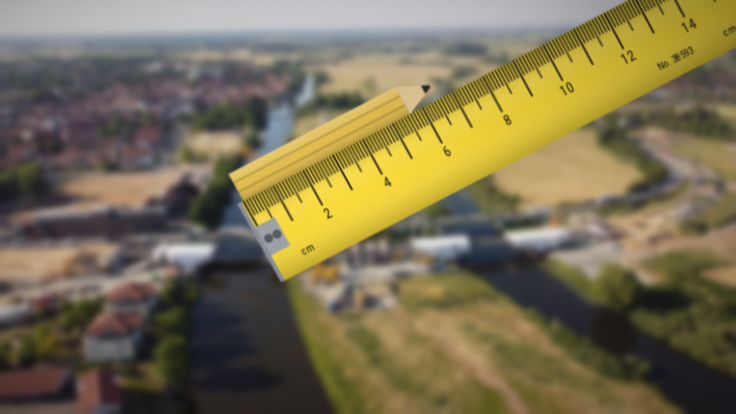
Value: 6.5 cm
